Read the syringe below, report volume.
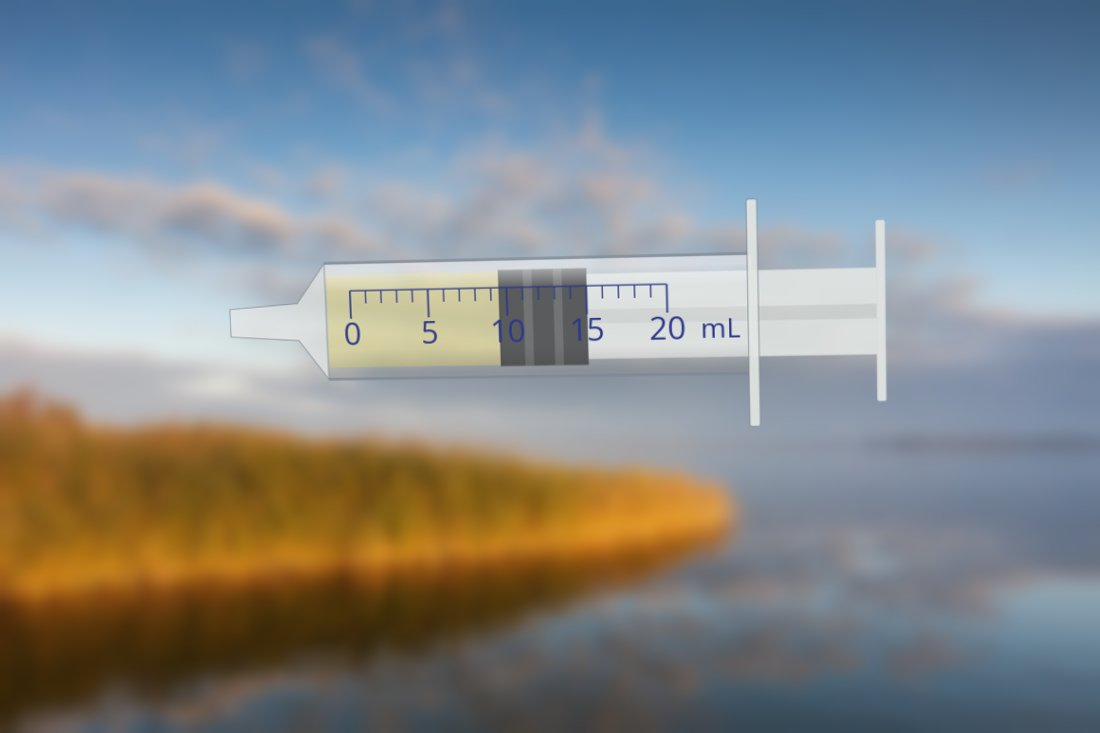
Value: 9.5 mL
